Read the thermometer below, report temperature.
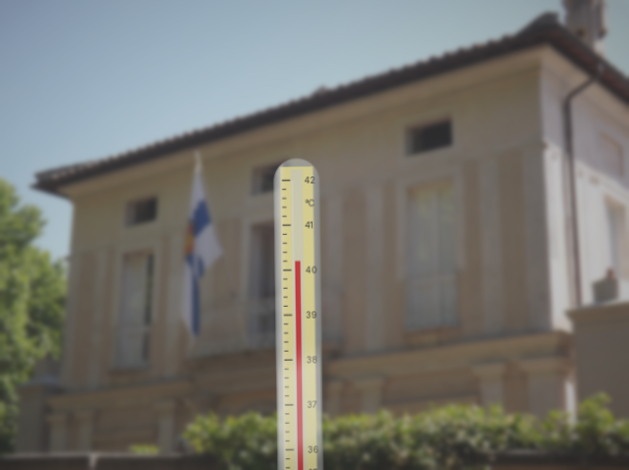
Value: 40.2 °C
